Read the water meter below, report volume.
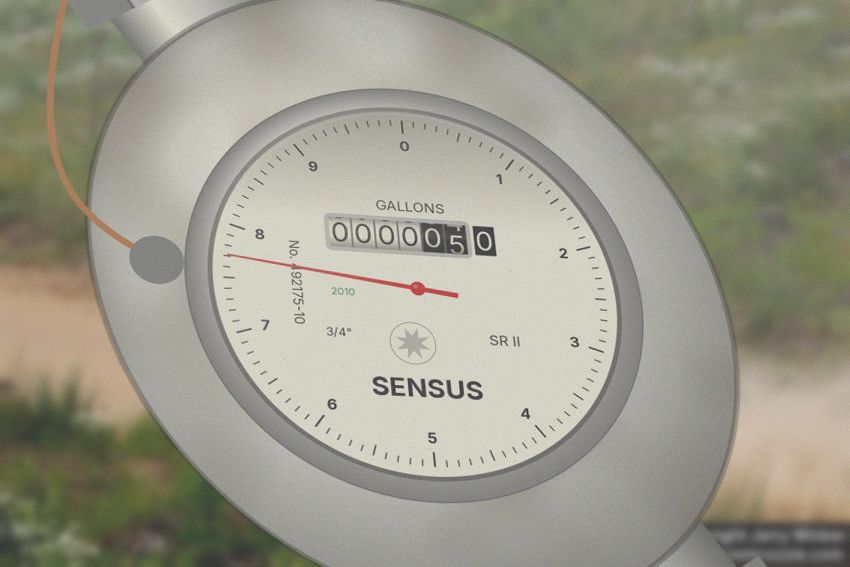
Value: 47.7 gal
